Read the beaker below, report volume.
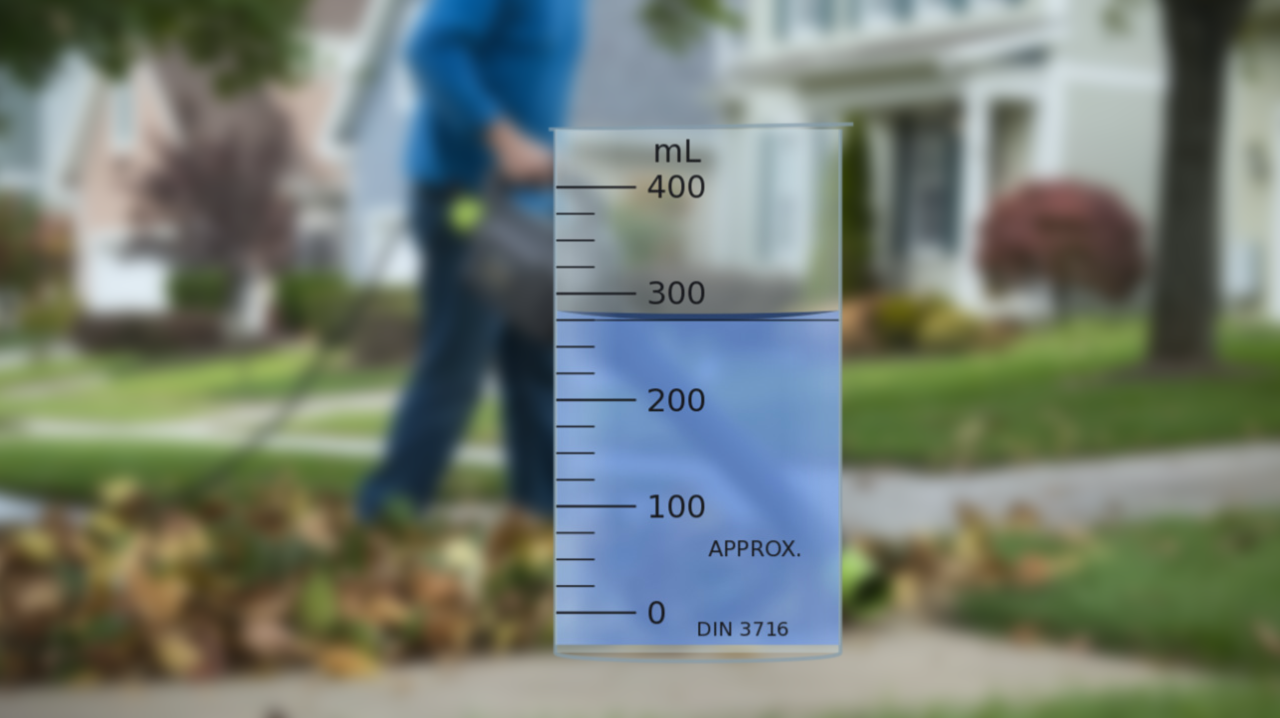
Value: 275 mL
